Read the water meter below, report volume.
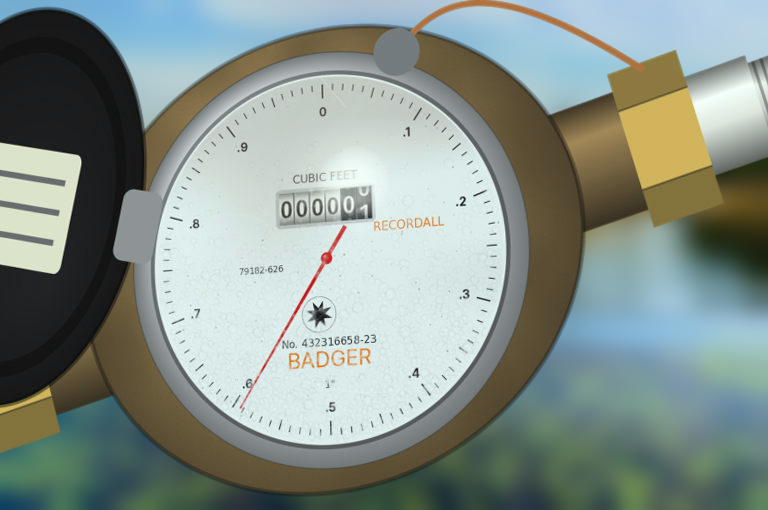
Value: 0.59 ft³
